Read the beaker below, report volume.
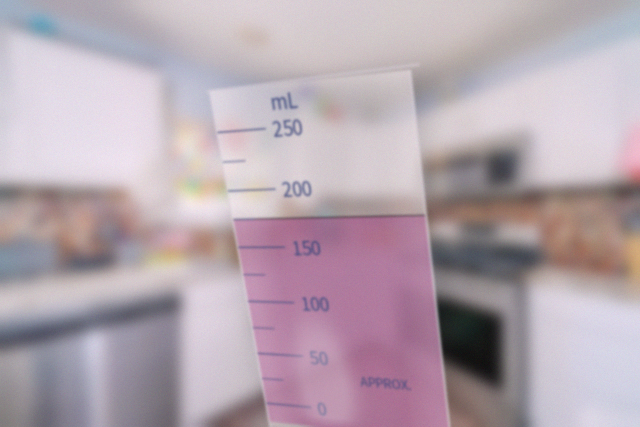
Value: 175 mL
